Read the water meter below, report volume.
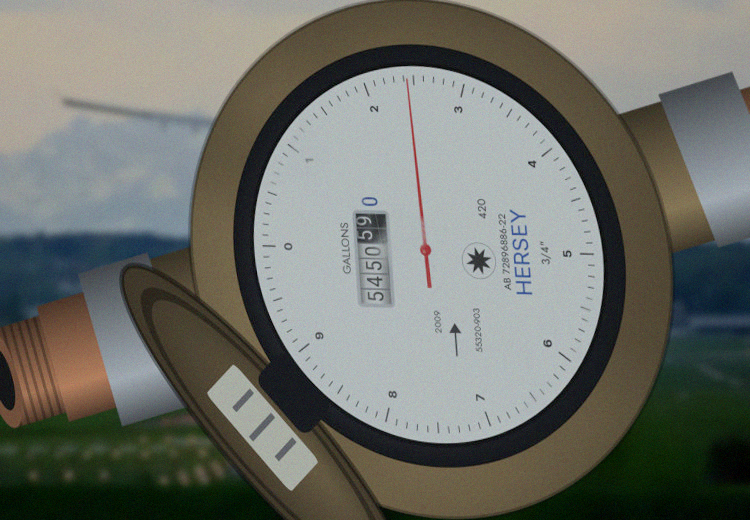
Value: 5450592.4 gal
